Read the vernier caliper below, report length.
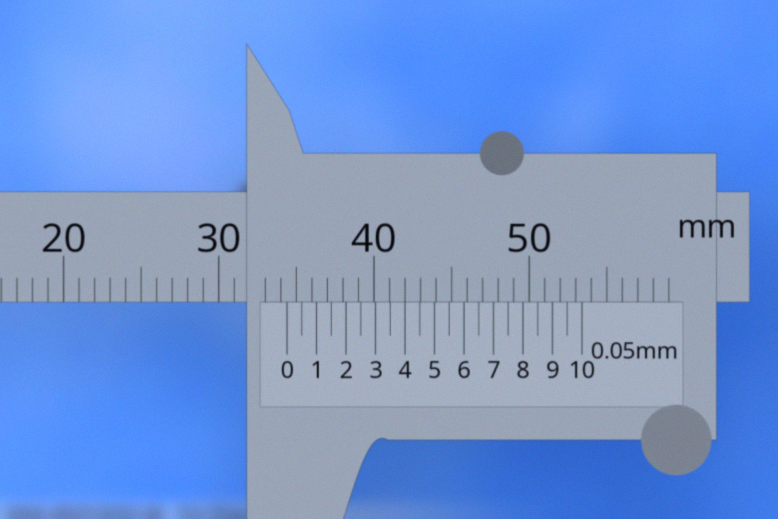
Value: 34.4 mm
